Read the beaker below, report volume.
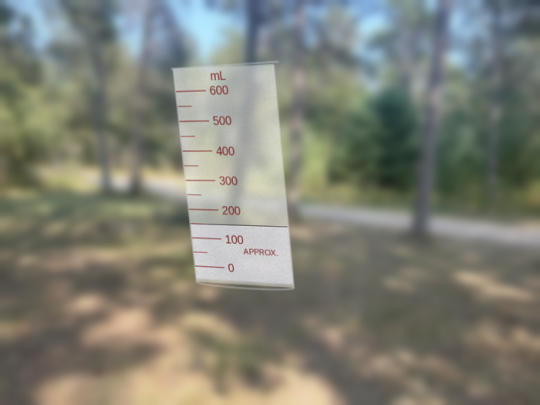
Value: 150 mL
